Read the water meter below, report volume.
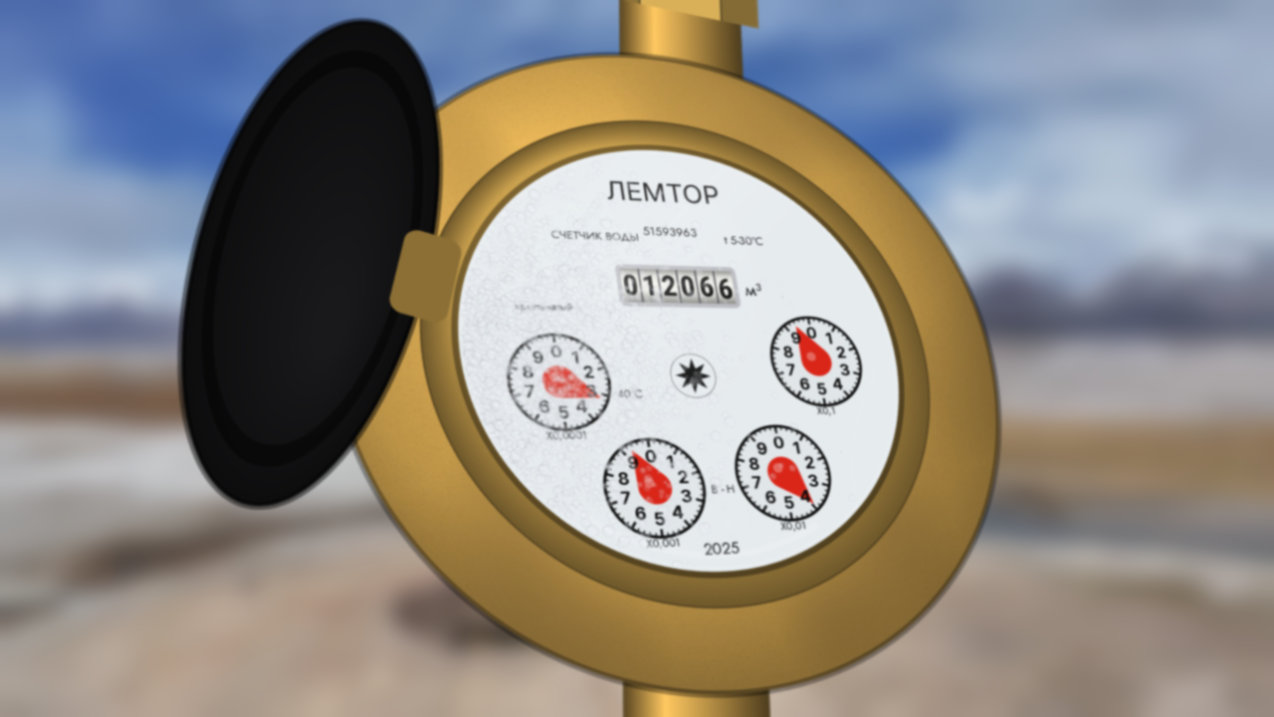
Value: 12065.9393 m³
